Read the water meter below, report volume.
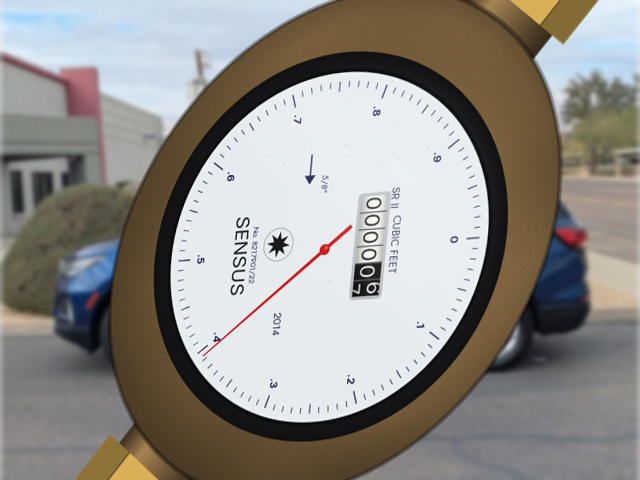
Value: 6.39 ft³
